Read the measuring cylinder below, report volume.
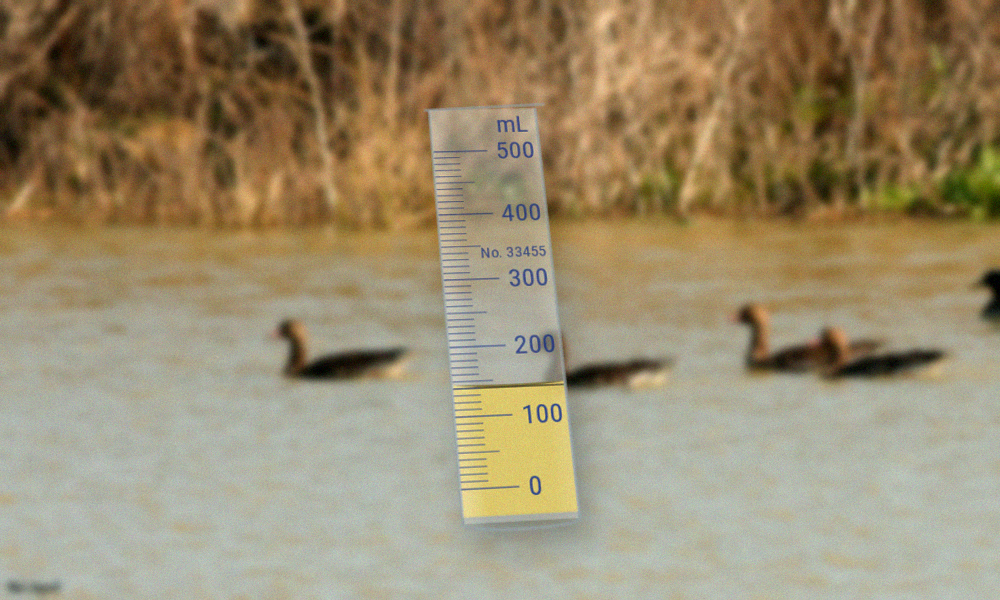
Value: 140 mL
